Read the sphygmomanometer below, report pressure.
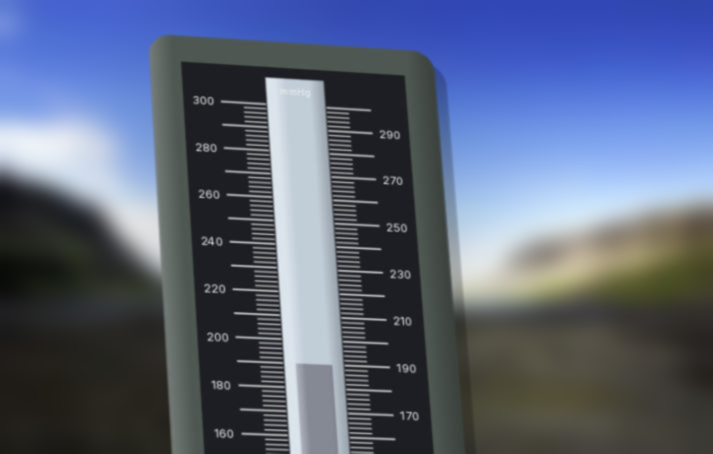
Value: 190 mmHg
